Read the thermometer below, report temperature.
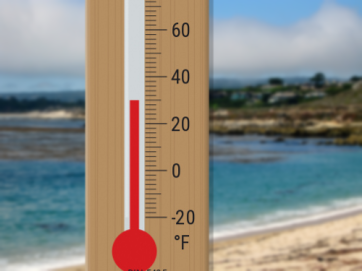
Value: 30 °F
